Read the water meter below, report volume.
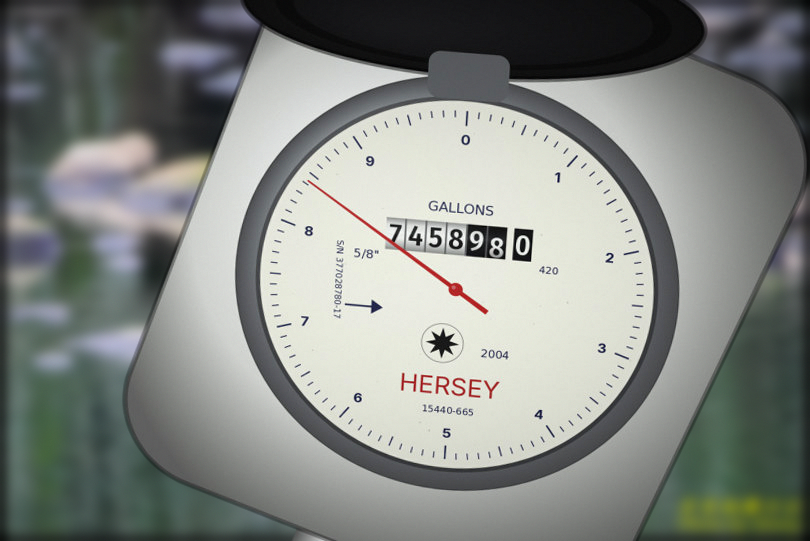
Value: 7458978.4 gal
